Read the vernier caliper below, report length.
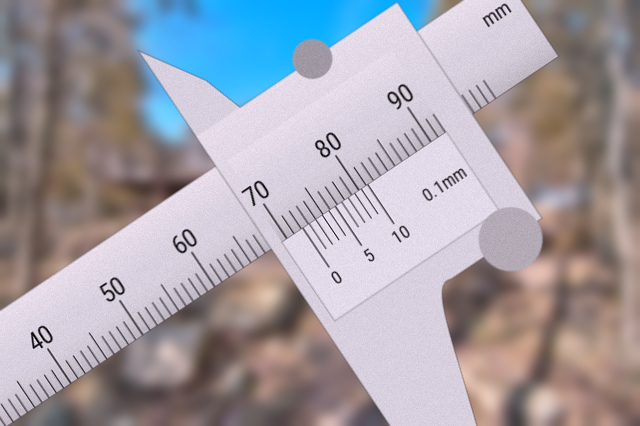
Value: 72.2 mm
